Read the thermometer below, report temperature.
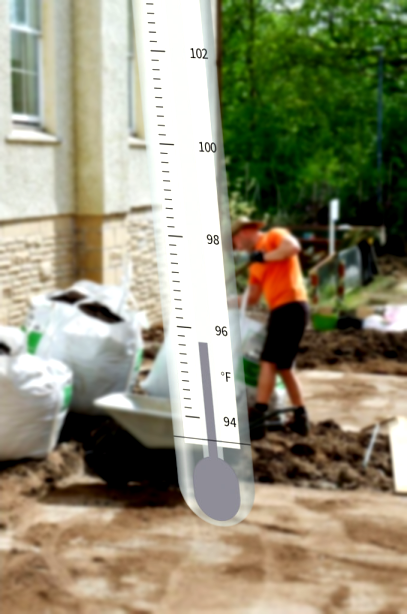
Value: 95.7 °F
